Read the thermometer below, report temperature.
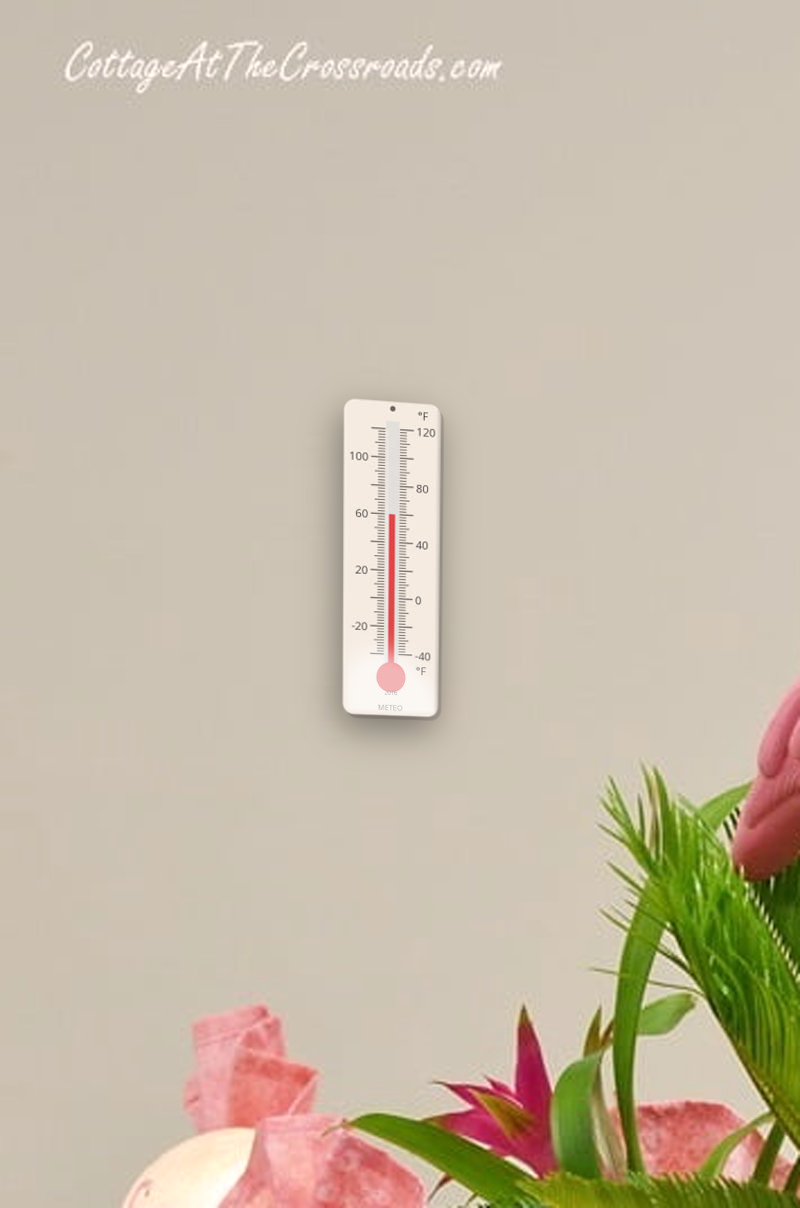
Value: 60 °F
